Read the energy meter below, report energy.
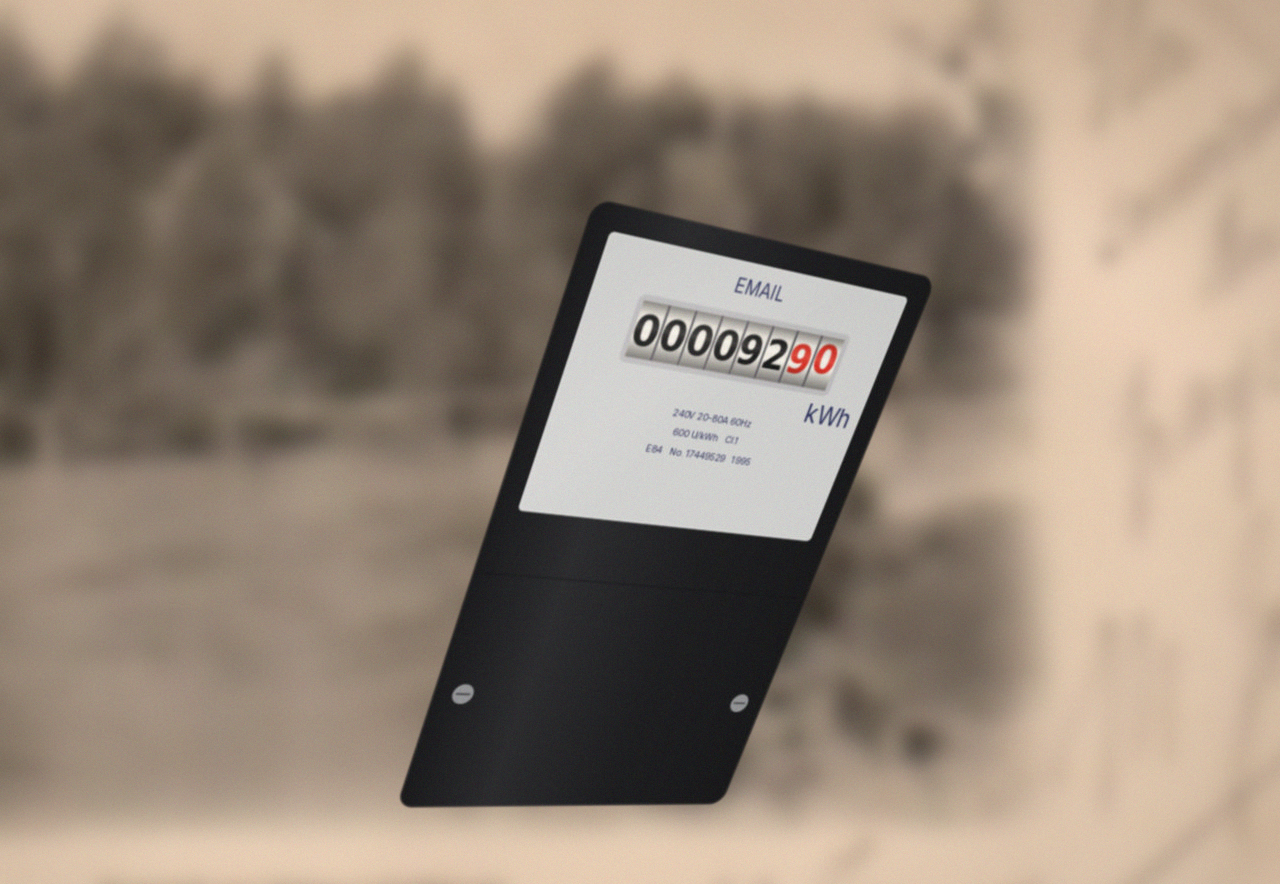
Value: 92.90 kWh
